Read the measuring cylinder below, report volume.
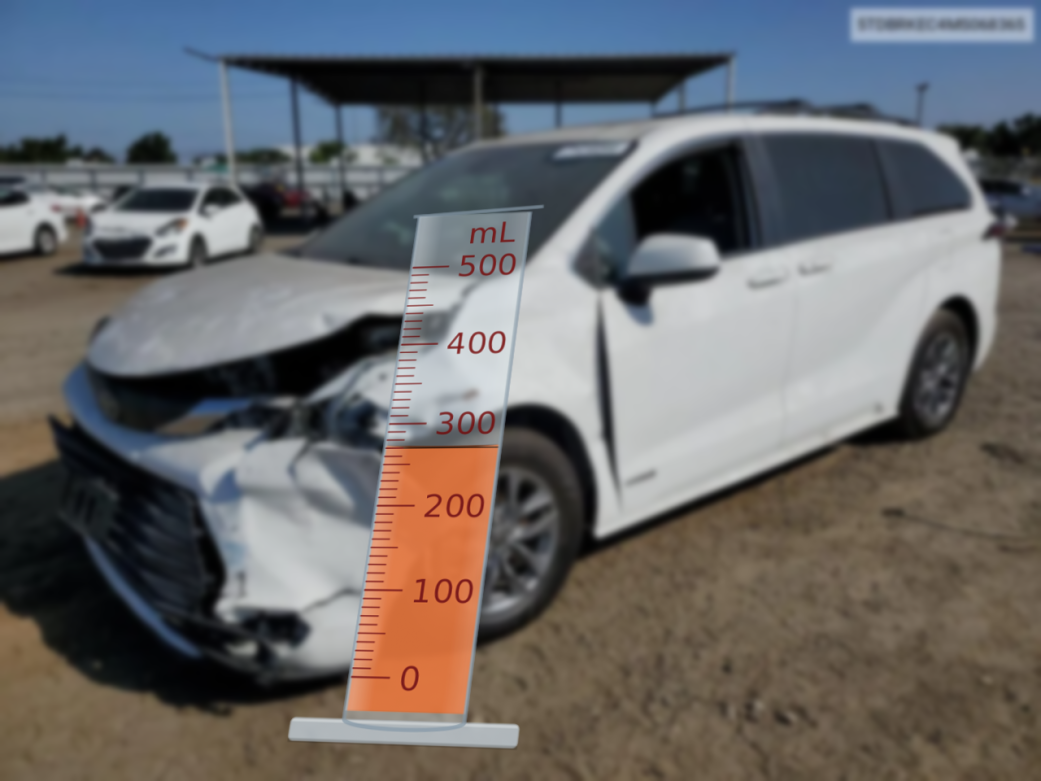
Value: 270 mL
